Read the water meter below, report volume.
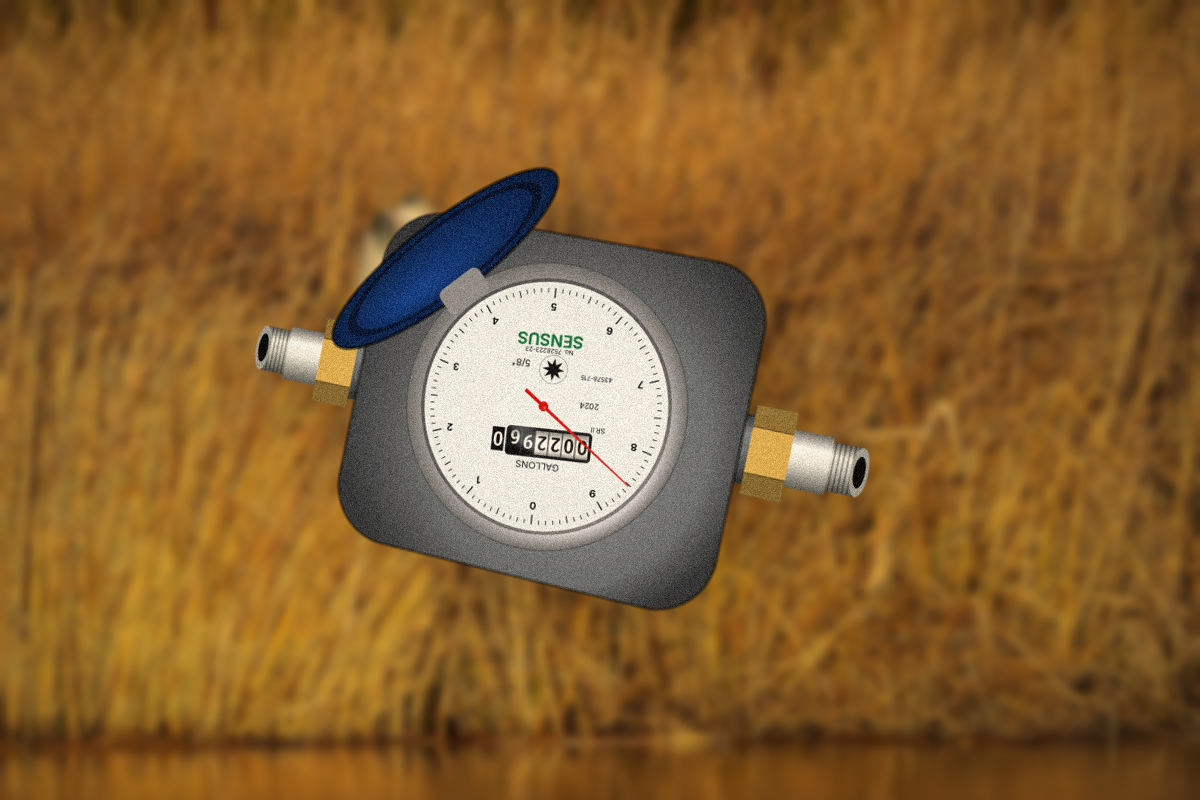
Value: 22958.5 gal
